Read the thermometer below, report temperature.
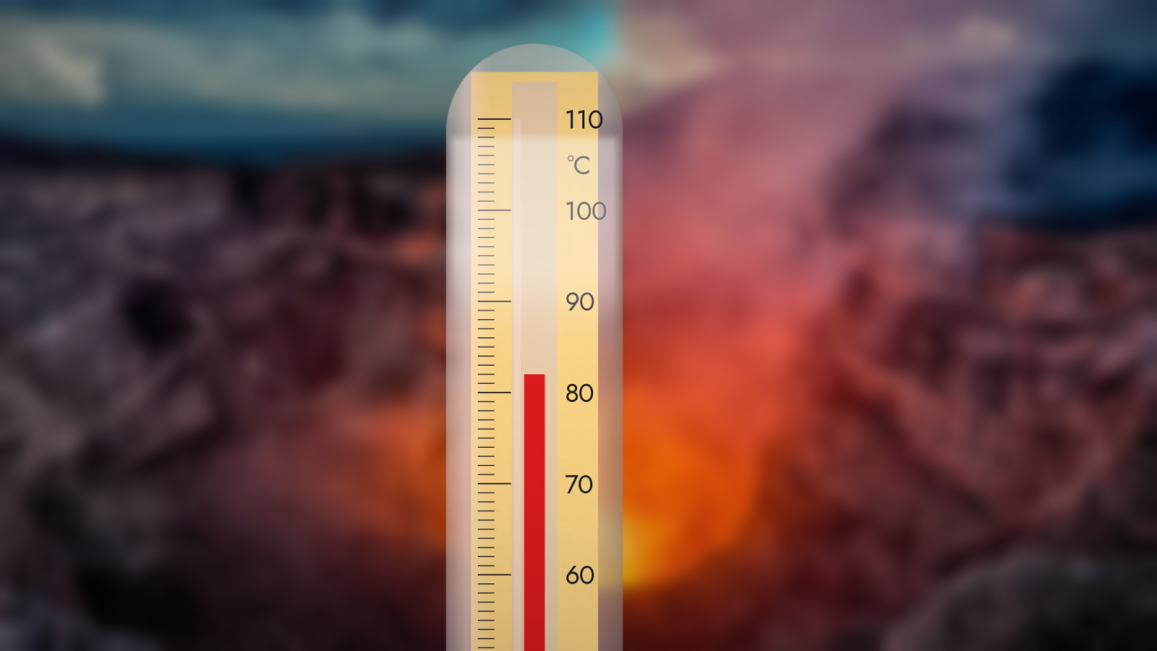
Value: 82 °C
